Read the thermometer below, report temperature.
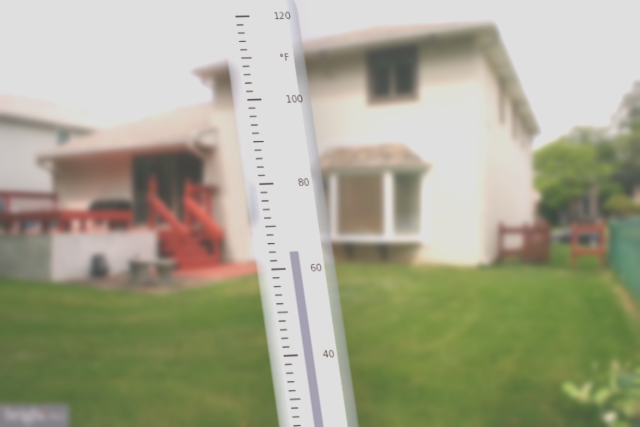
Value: 64 °F
